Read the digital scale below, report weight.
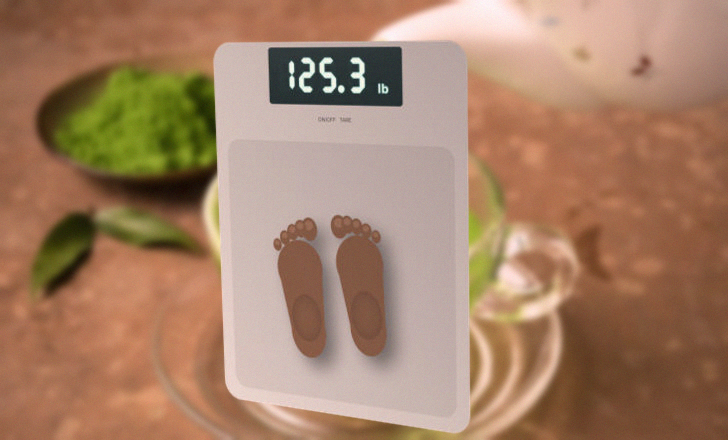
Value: 125.3 lb
